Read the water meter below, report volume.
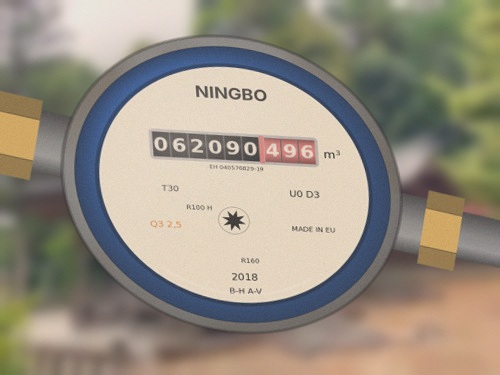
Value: 62090.496 m³
